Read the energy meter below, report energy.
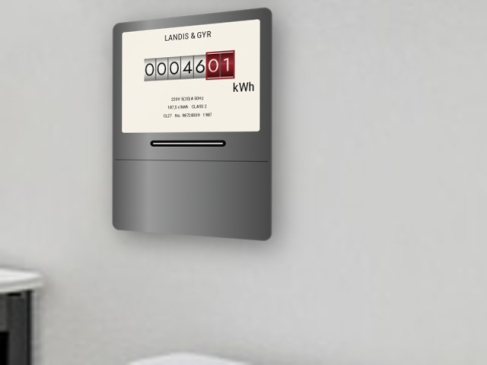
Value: 46.01 kWh
